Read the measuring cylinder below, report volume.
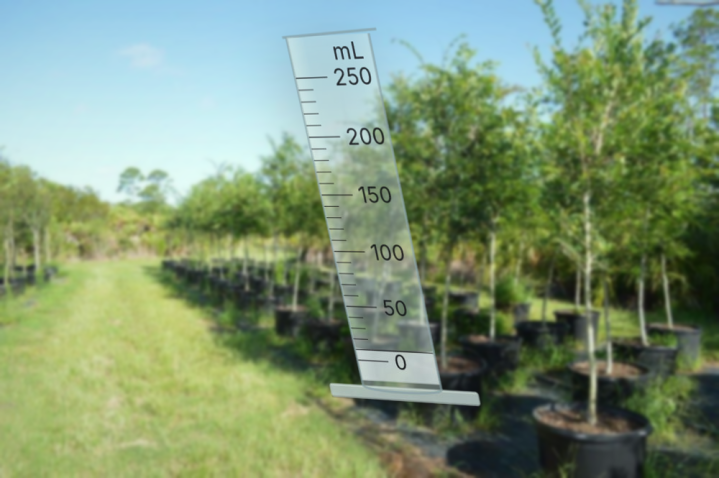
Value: 10 mL
